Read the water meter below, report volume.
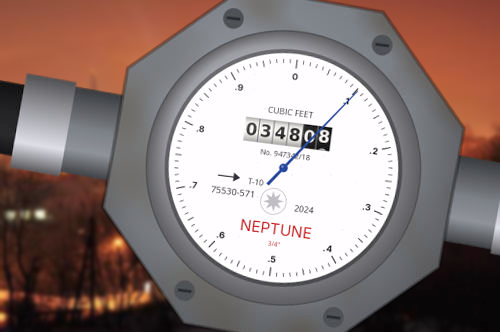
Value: 34808.10 ft³
